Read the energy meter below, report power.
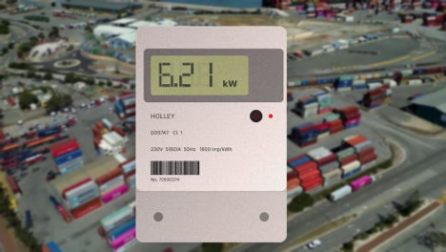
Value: 6.21 kW
